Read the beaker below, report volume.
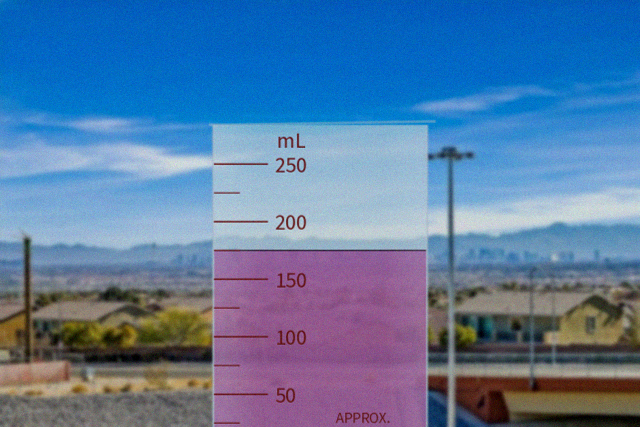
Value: 175 mL
